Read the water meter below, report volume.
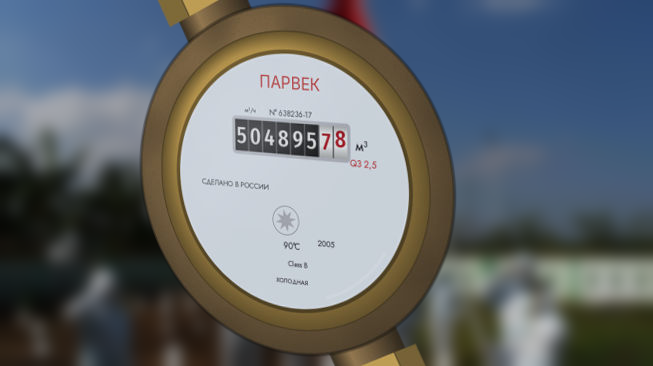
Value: 504895.78 m³
